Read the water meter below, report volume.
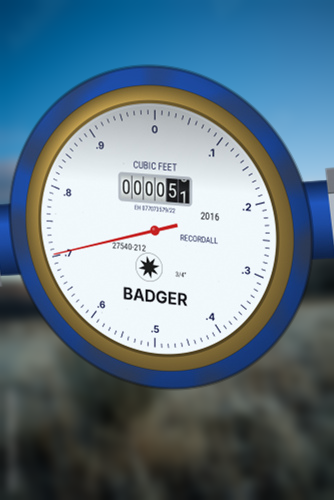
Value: 50.70 ft³
